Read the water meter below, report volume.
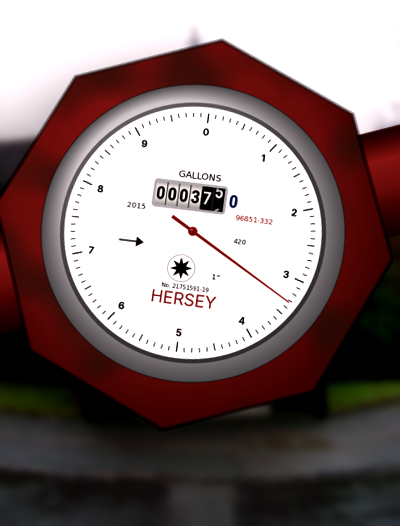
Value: 3753.3 gal
